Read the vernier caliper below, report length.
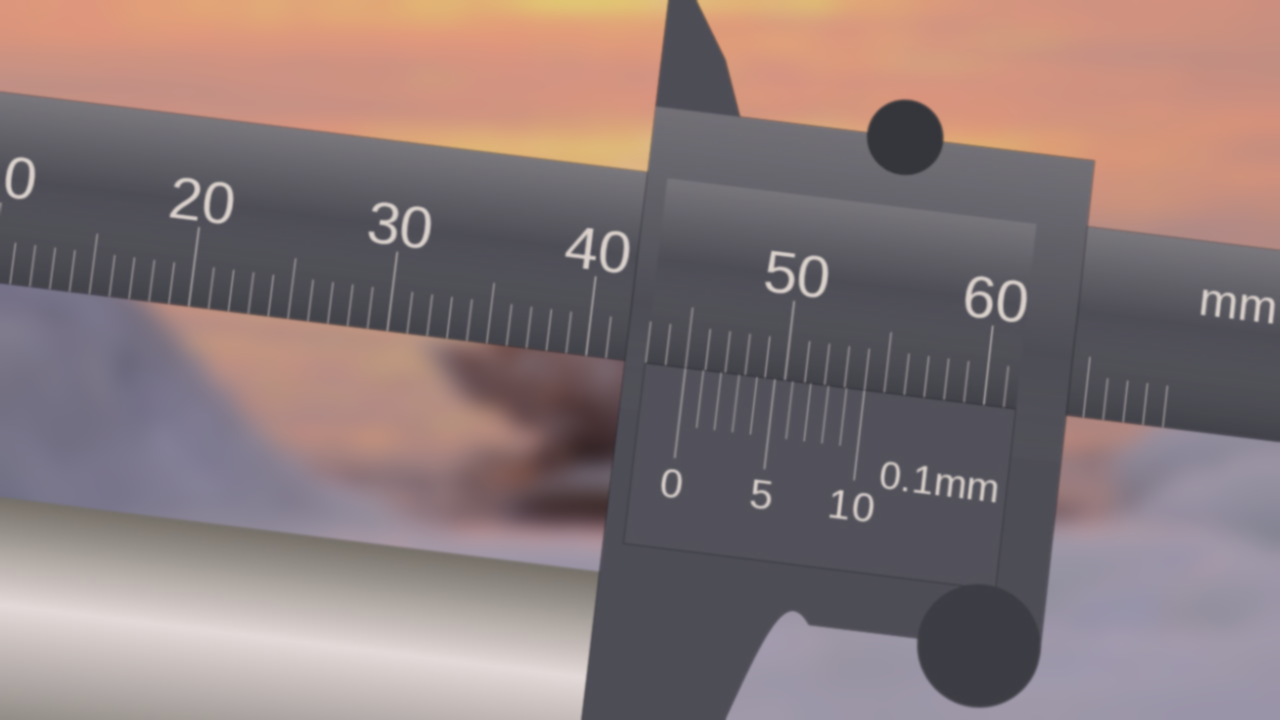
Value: 45.0 mm
